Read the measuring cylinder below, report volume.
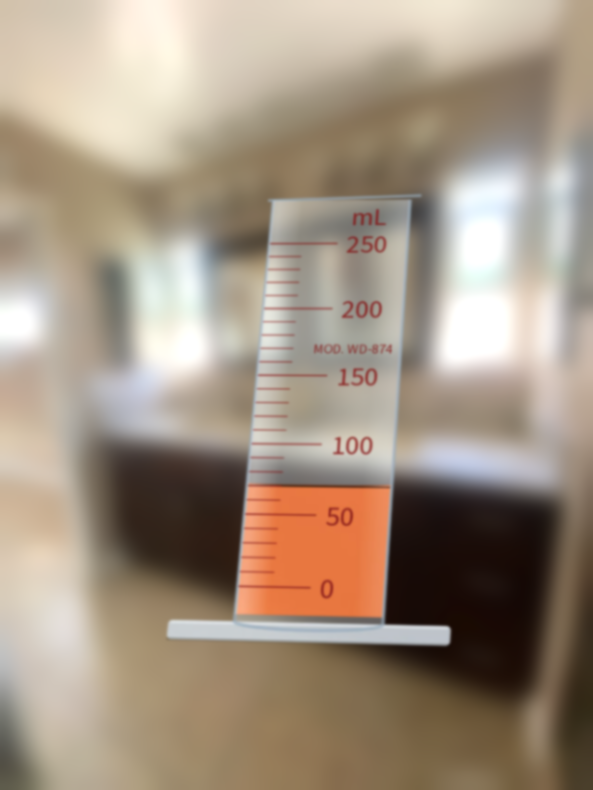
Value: 70 mL
